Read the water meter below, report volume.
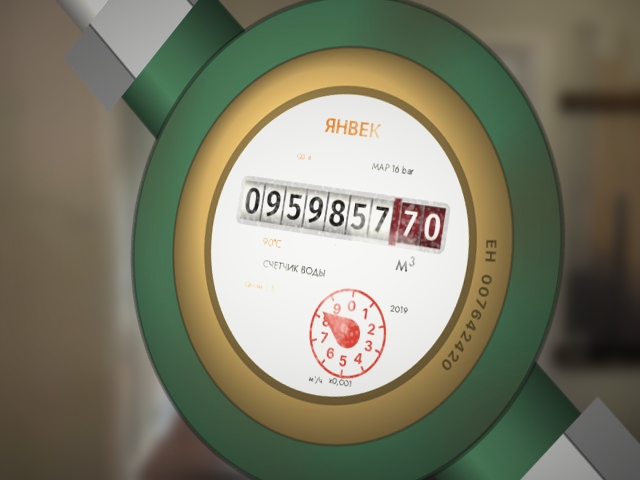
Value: 959857.708 m³
